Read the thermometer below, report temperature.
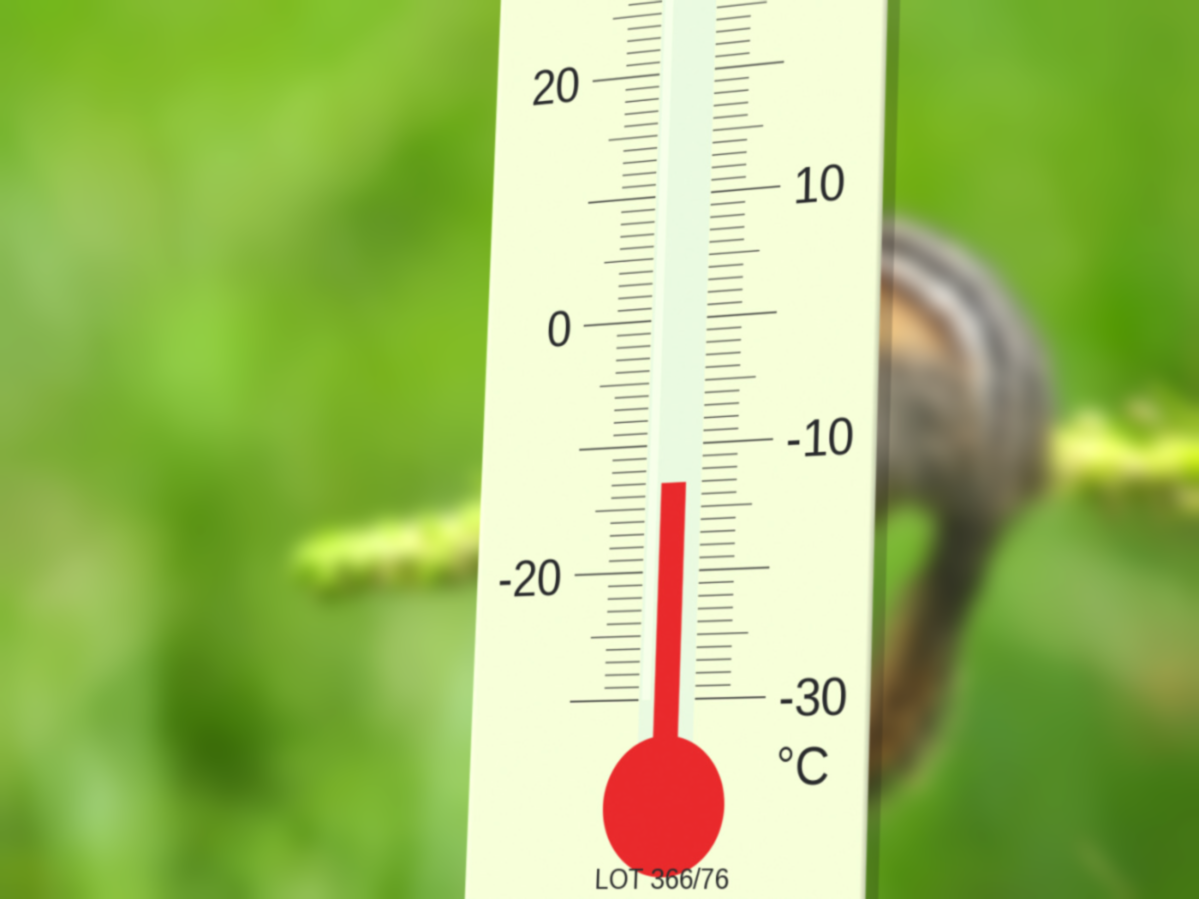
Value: -13 °C
